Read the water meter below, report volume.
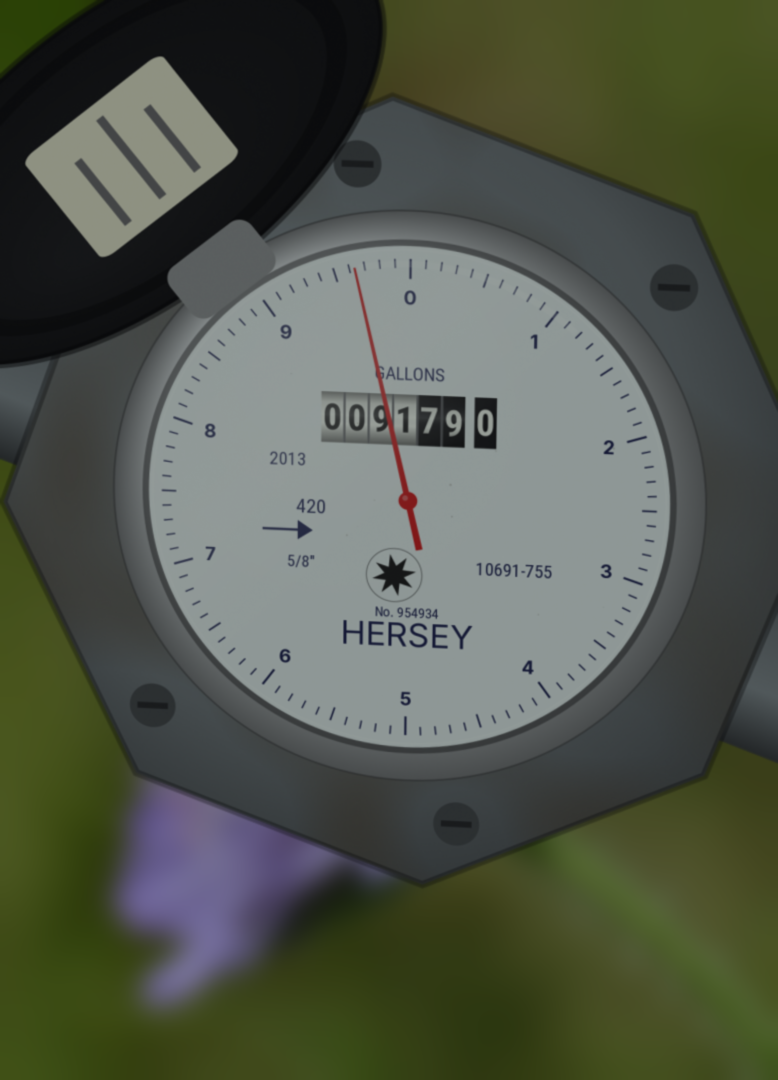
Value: 91789.6 gal
